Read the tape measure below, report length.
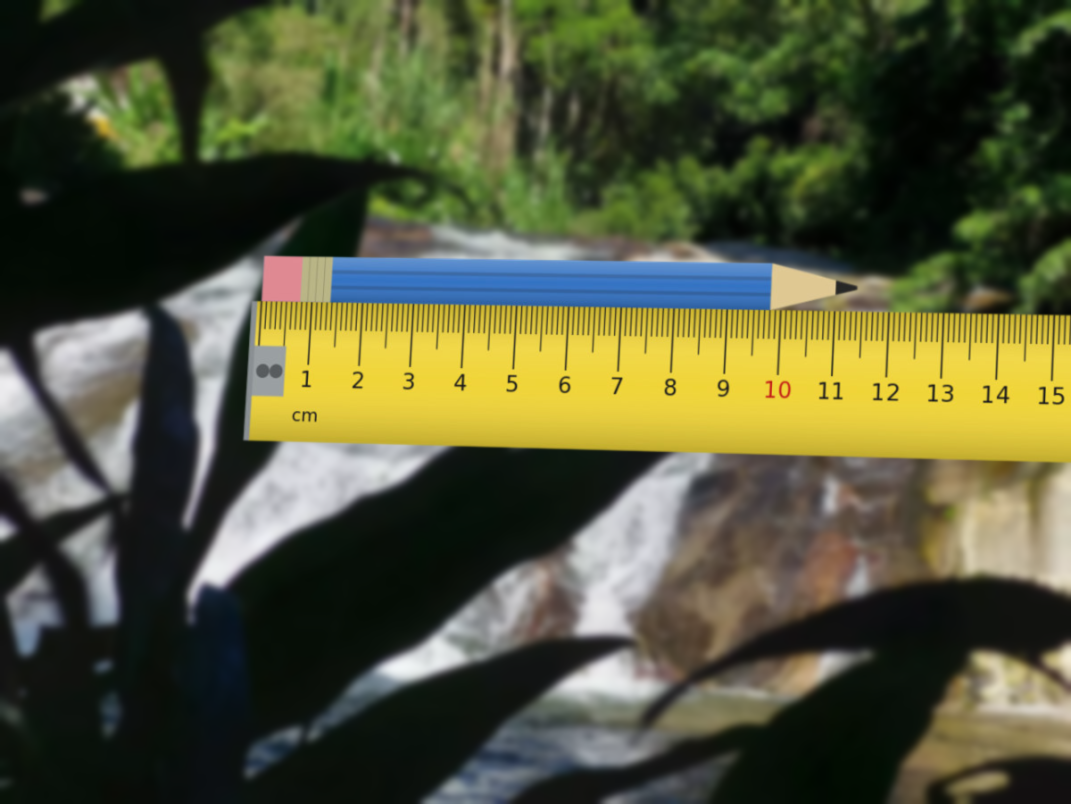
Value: 11.4 cm
